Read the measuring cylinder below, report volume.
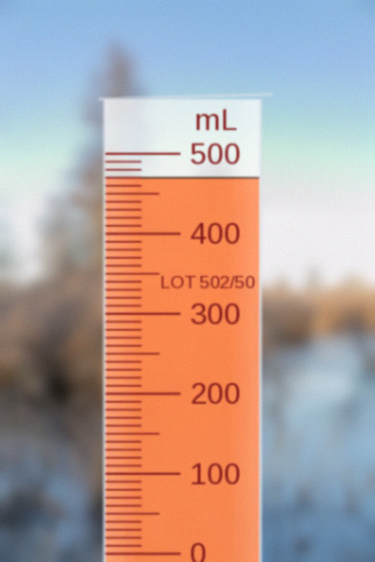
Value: 470 mL
